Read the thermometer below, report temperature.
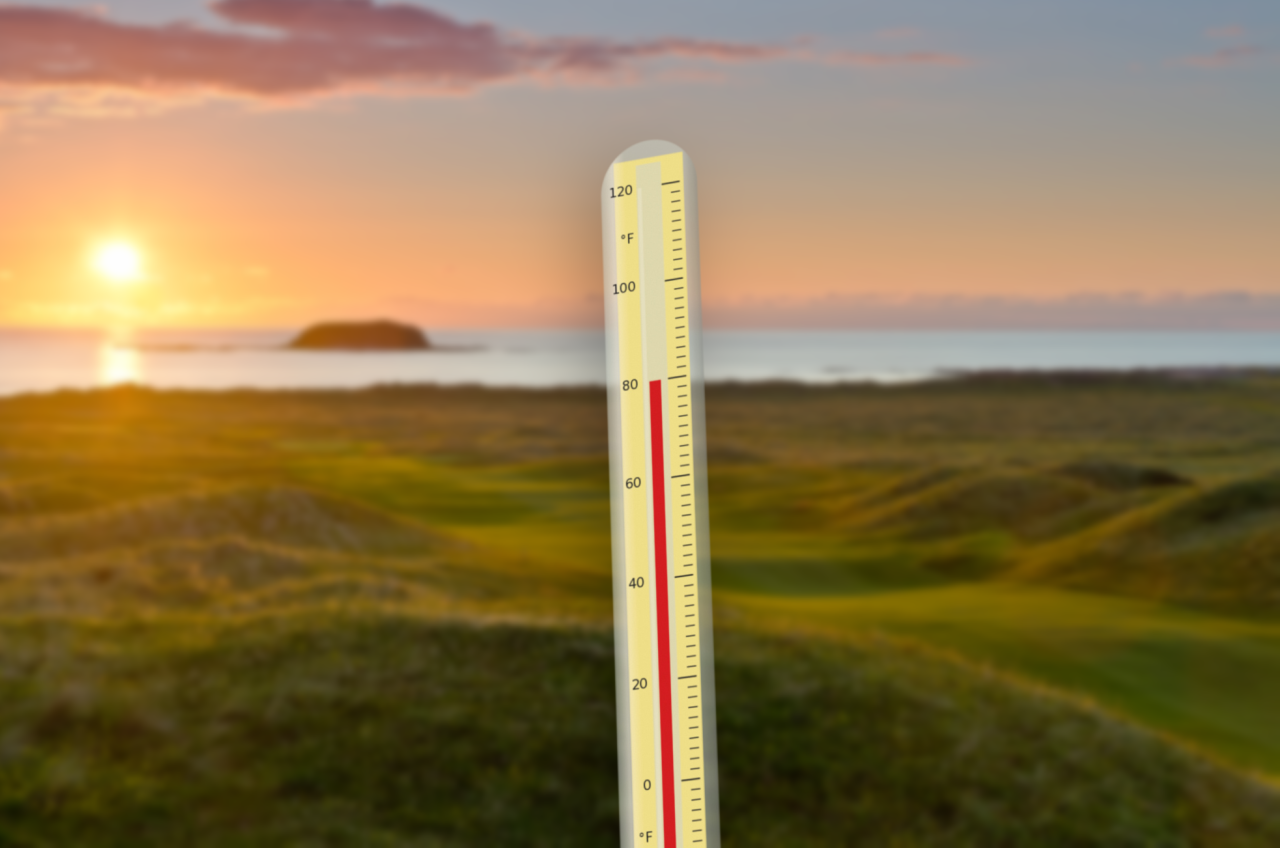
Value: 80 °F
